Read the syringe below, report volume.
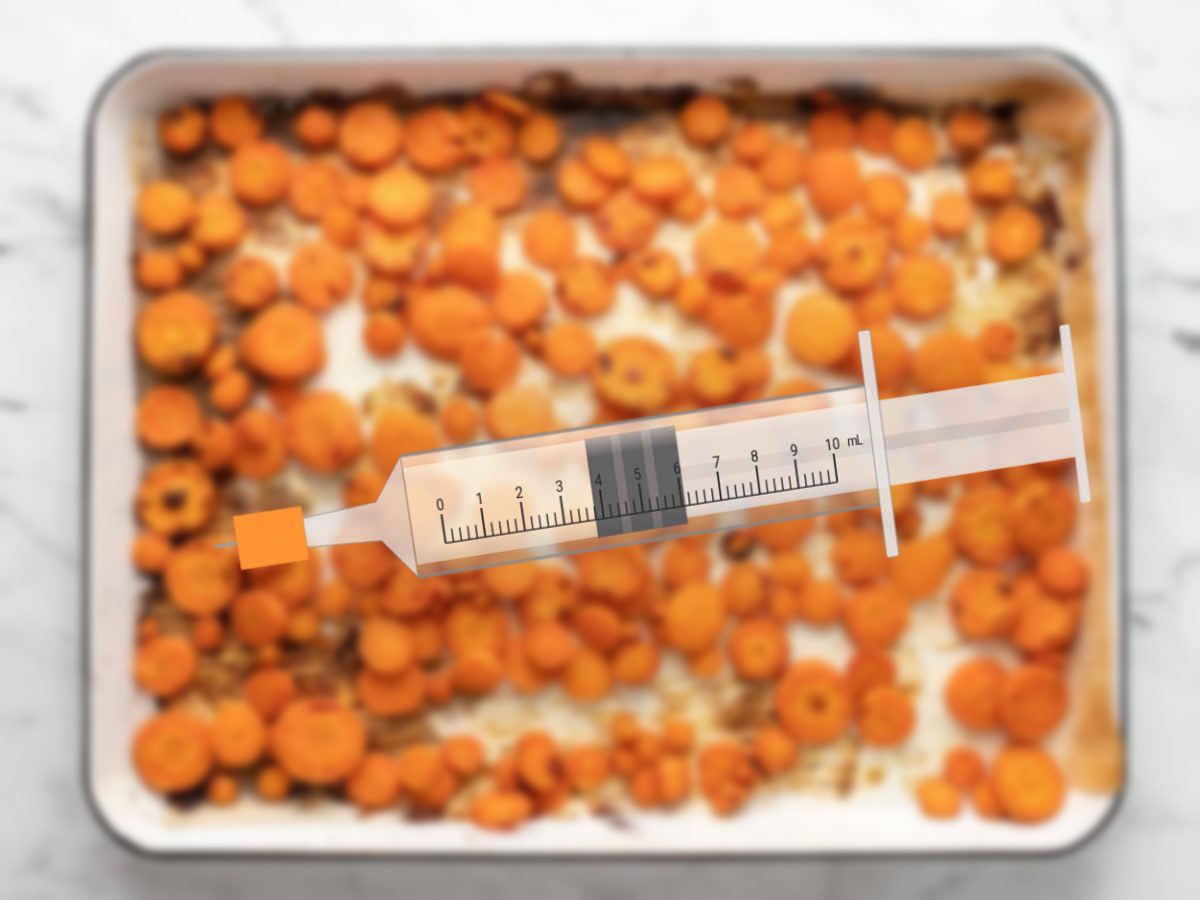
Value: 3.8 mL
